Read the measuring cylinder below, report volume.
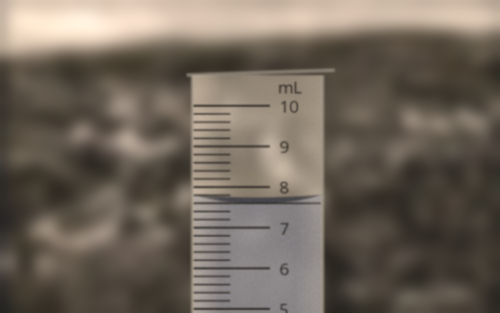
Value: 7.6 mL
